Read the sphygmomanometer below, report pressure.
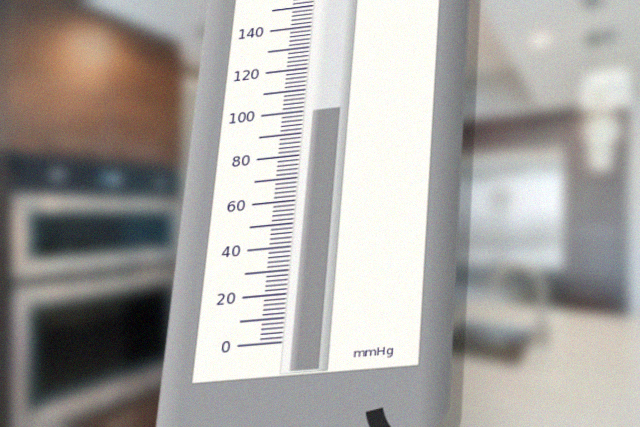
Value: 100 mmHg
